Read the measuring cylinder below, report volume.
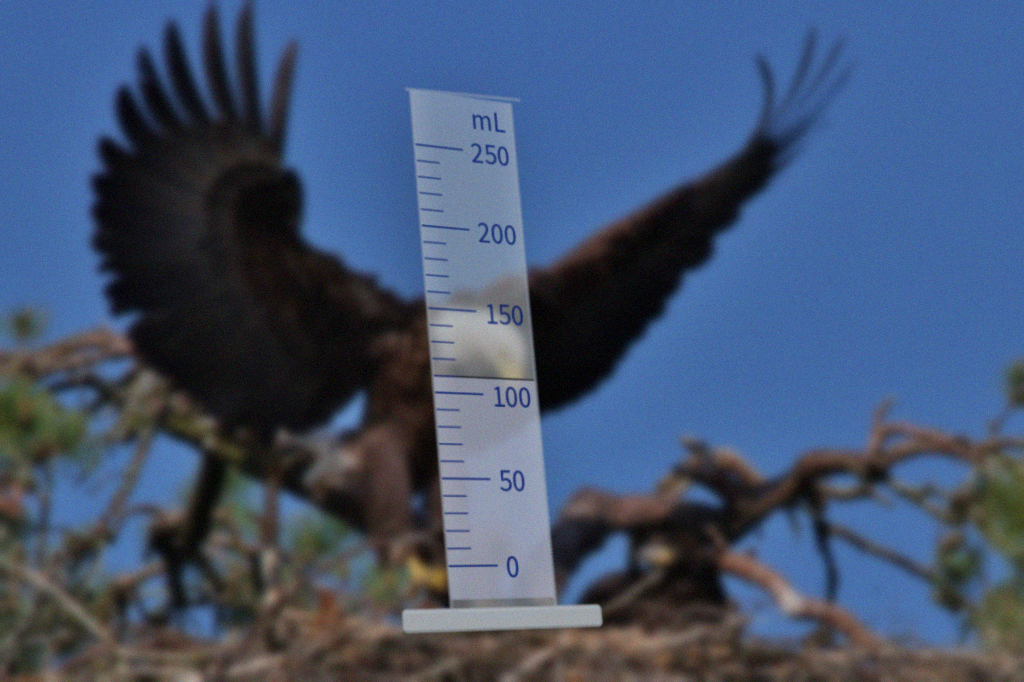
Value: 110 mL
